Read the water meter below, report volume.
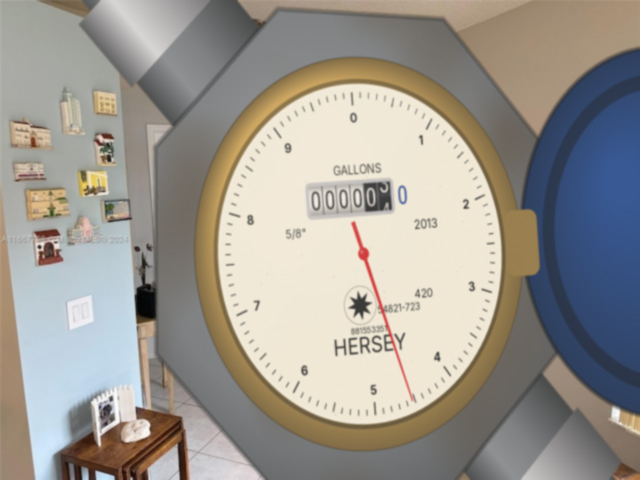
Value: 34.5 gal
